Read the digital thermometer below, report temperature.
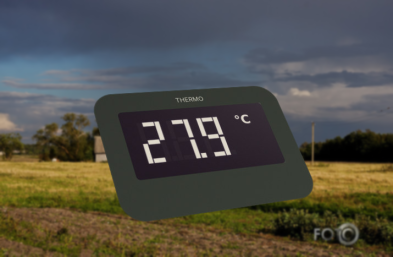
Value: 27.9 °C
